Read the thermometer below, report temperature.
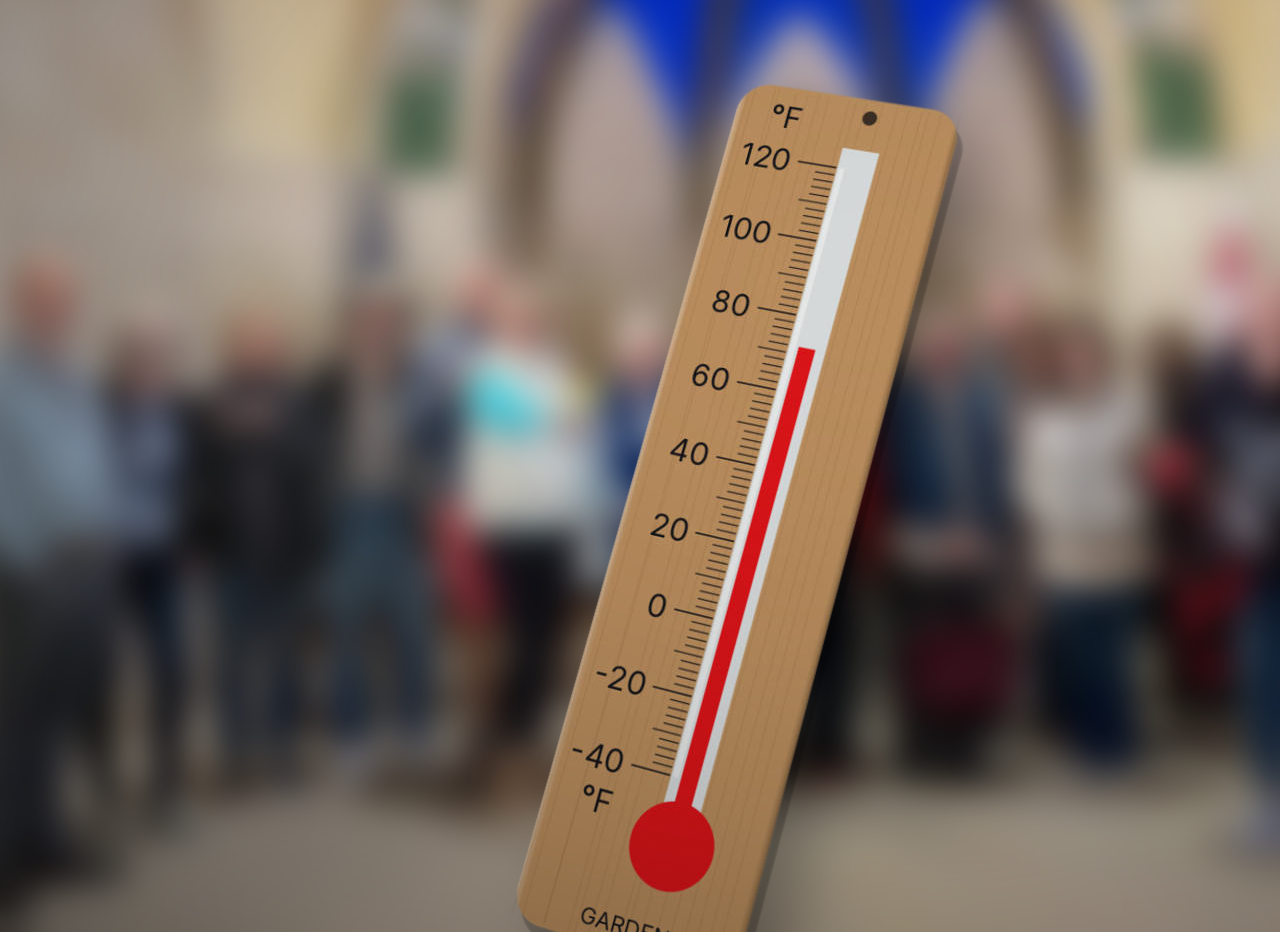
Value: 72 °F
